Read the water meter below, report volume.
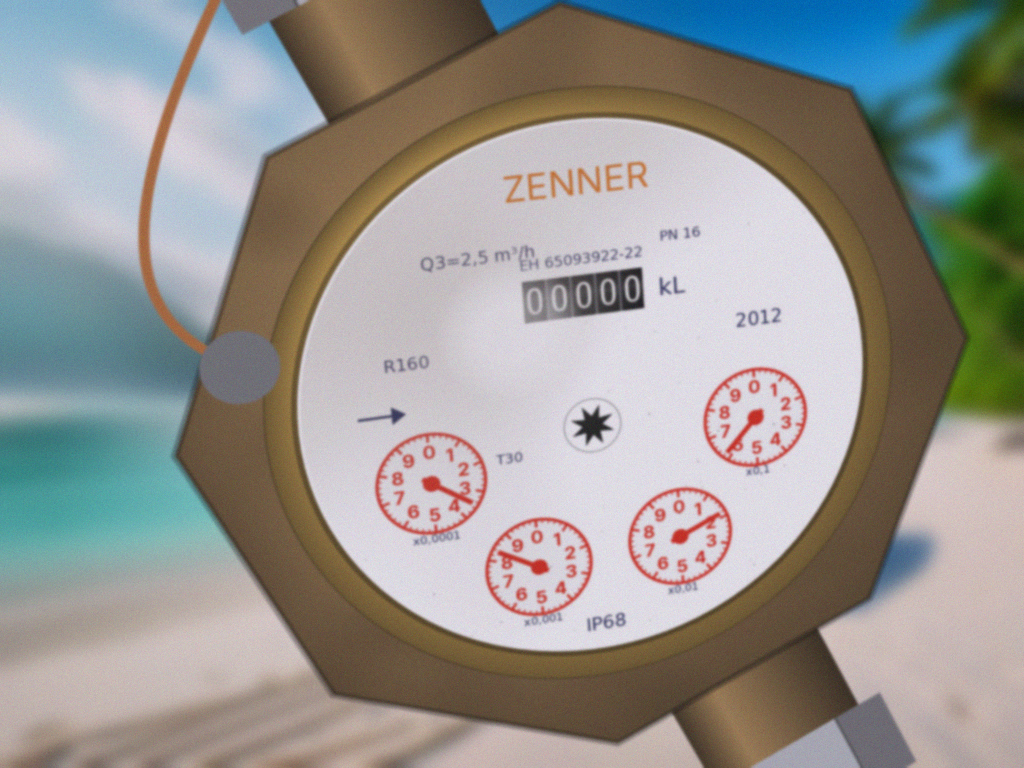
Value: 0.6183 kL
